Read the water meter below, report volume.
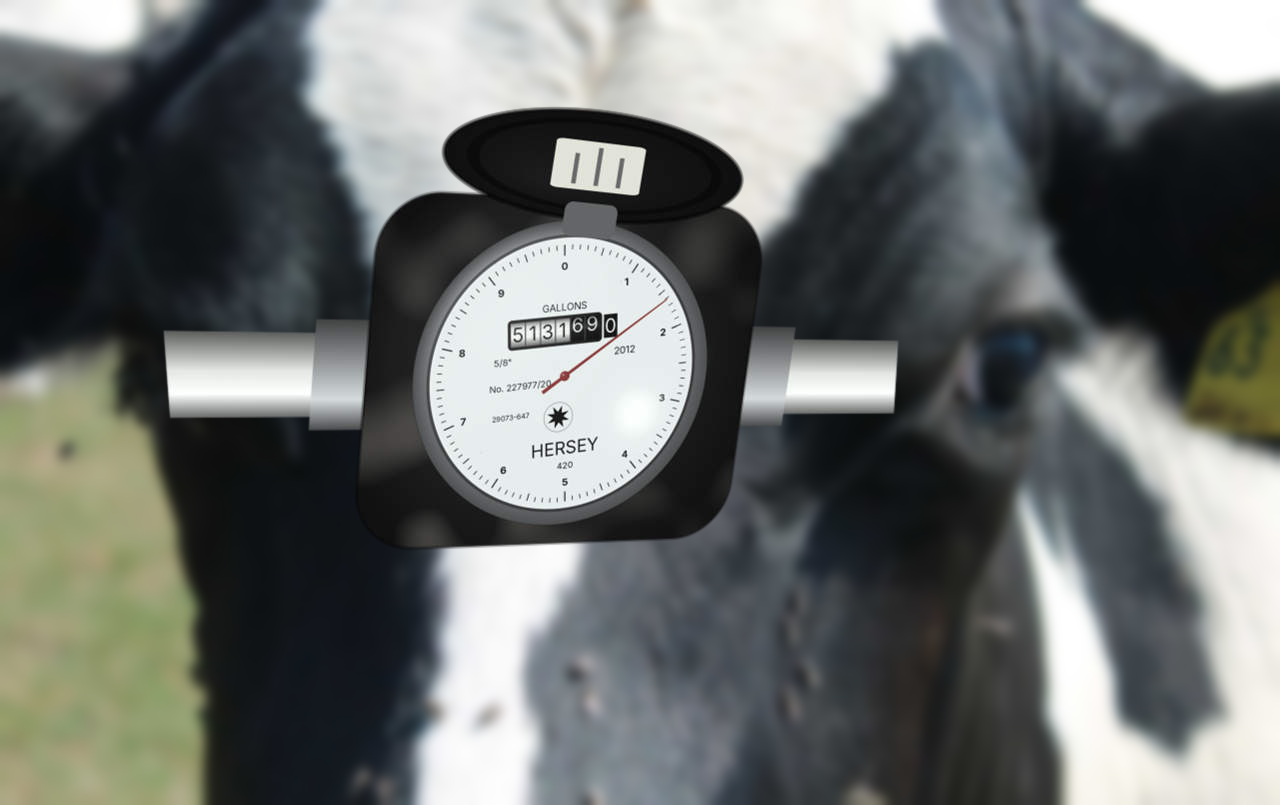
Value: 5131691.6 gal
